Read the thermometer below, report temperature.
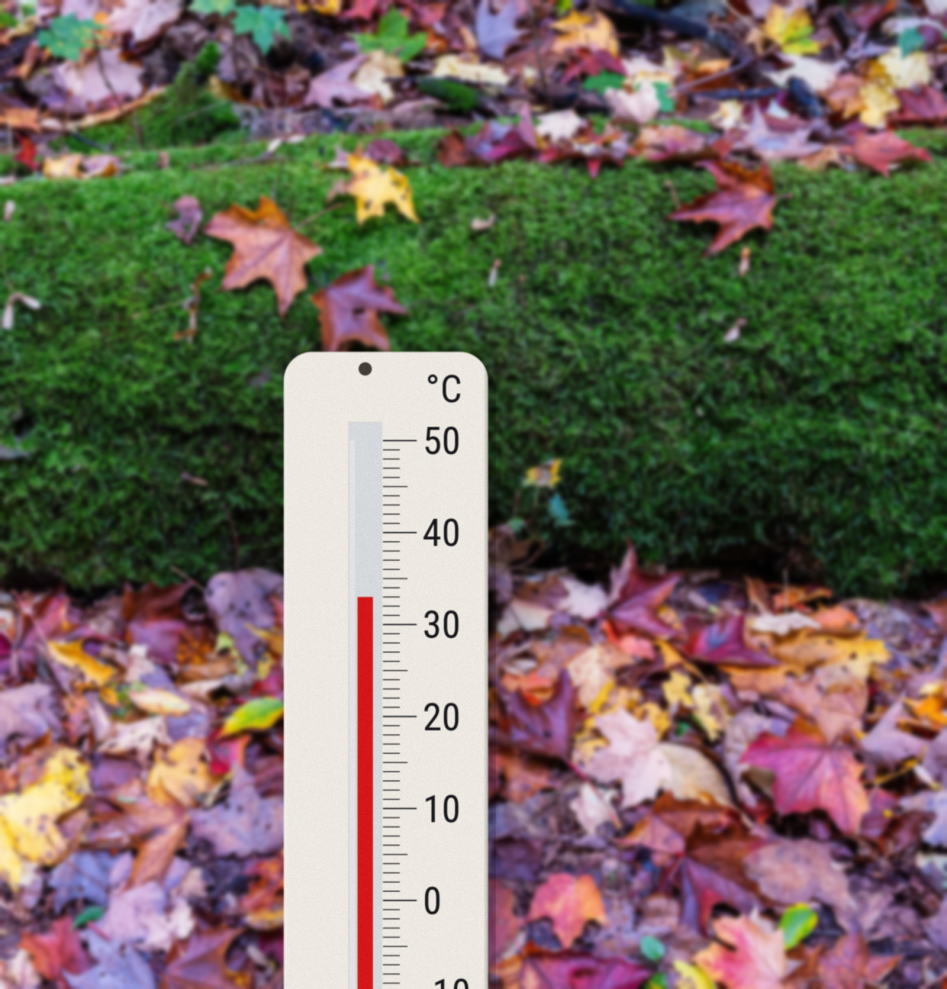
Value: 33 °C
